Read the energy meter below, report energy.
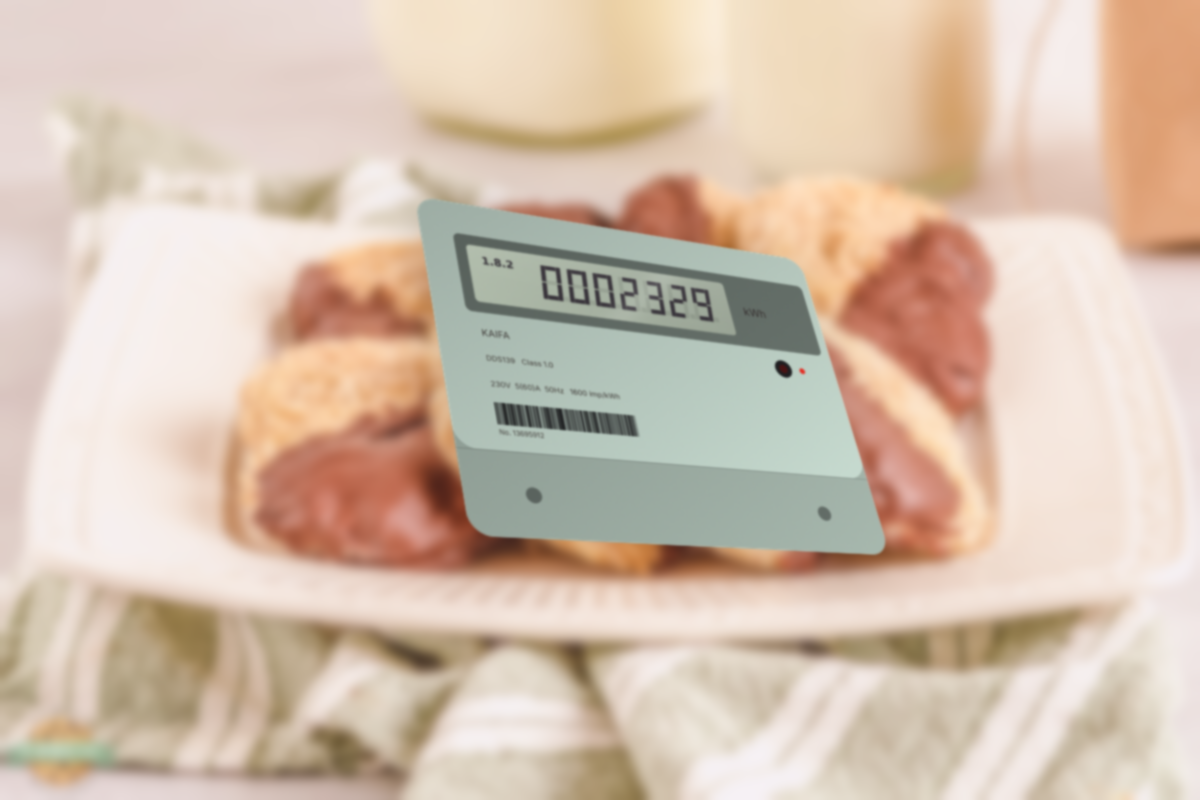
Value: 2329 kWh
